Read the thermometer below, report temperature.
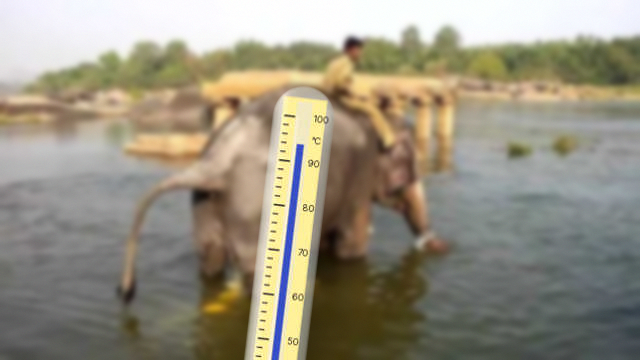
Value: 94 °C
